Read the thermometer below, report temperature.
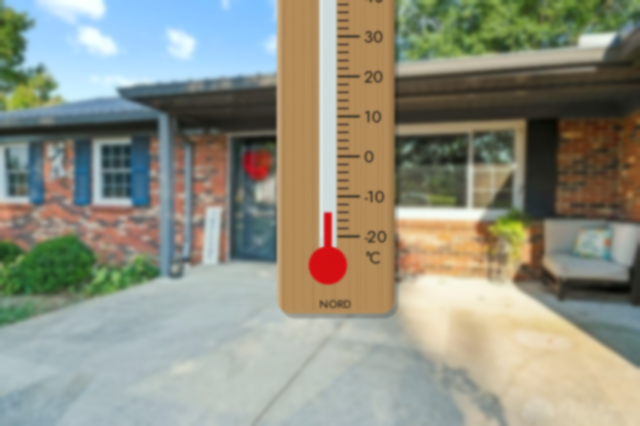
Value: -14 °C
